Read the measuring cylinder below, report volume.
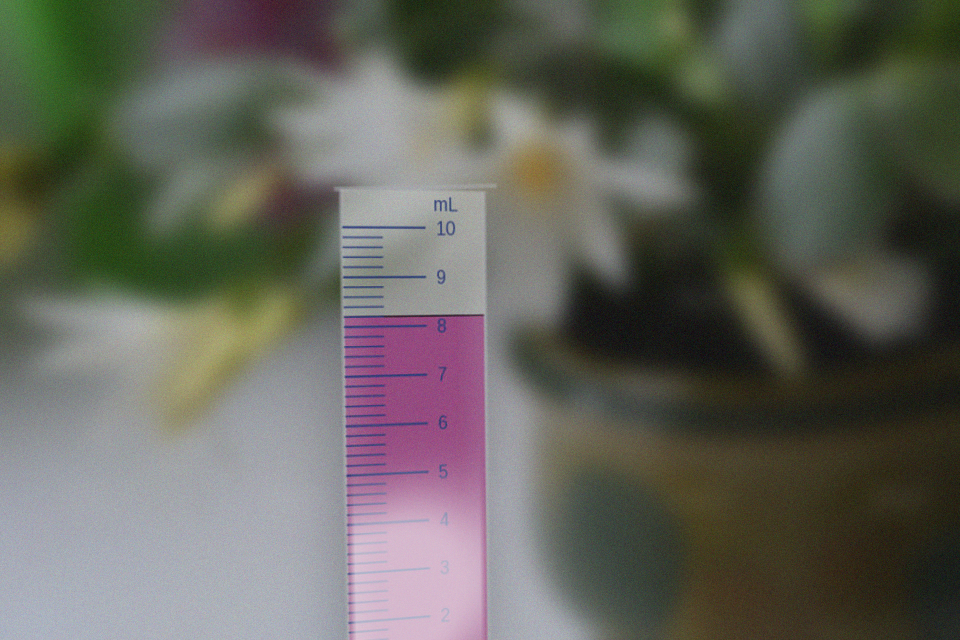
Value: 8.2 mL
